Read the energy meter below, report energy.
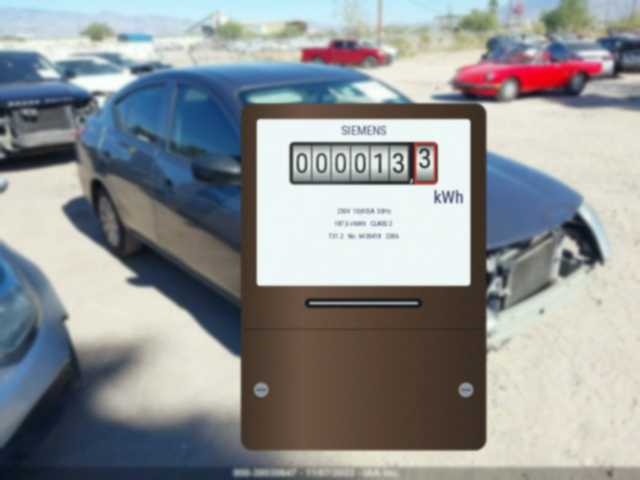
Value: 13.3 kWh
